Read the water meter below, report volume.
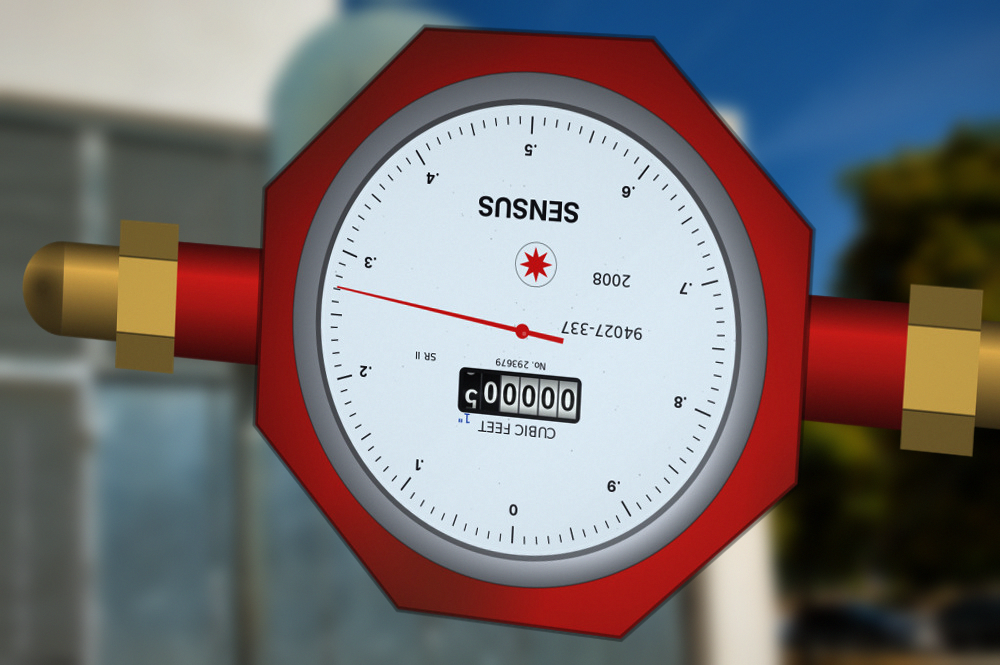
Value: 5.27 ft³
